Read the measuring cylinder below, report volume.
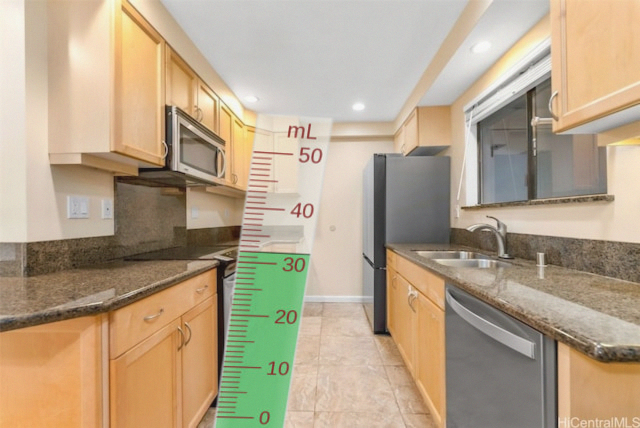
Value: 32 mL
